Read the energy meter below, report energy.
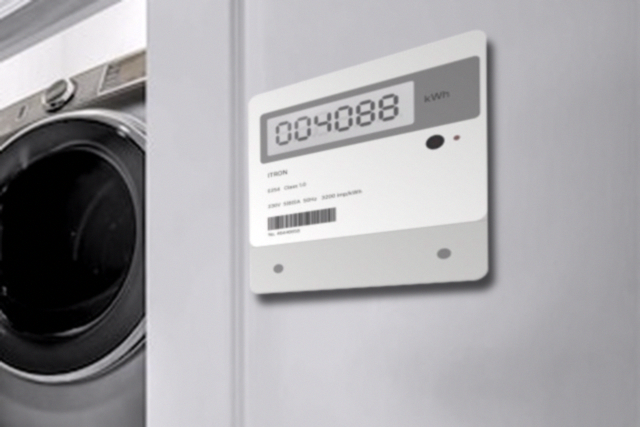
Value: 4088 kWh
